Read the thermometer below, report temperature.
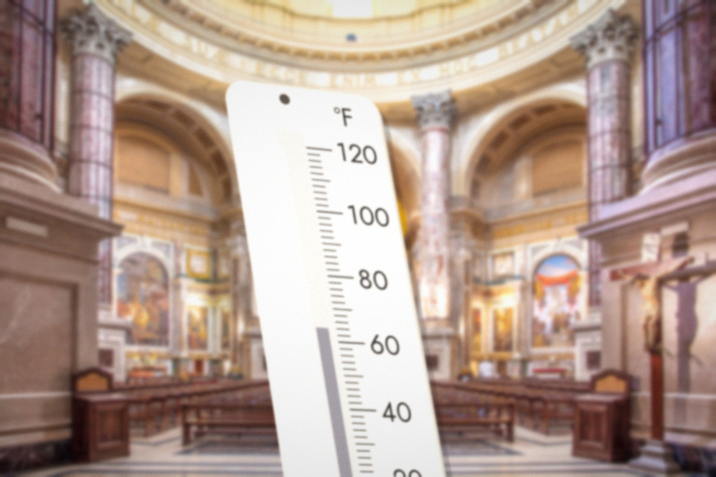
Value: 64 °F
